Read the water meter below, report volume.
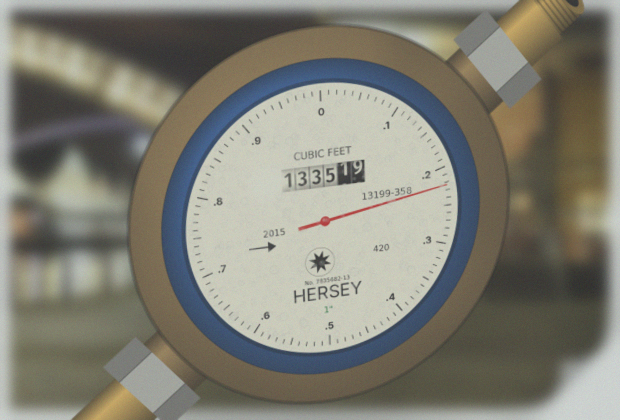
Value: 133519.22 ft³
